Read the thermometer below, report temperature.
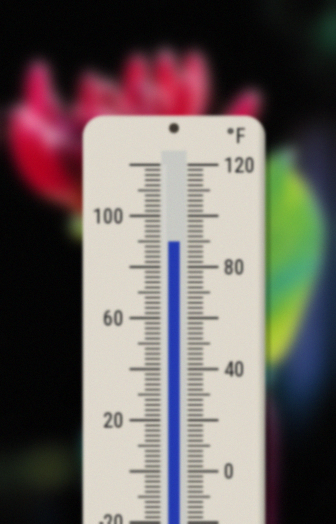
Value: 90 °F
